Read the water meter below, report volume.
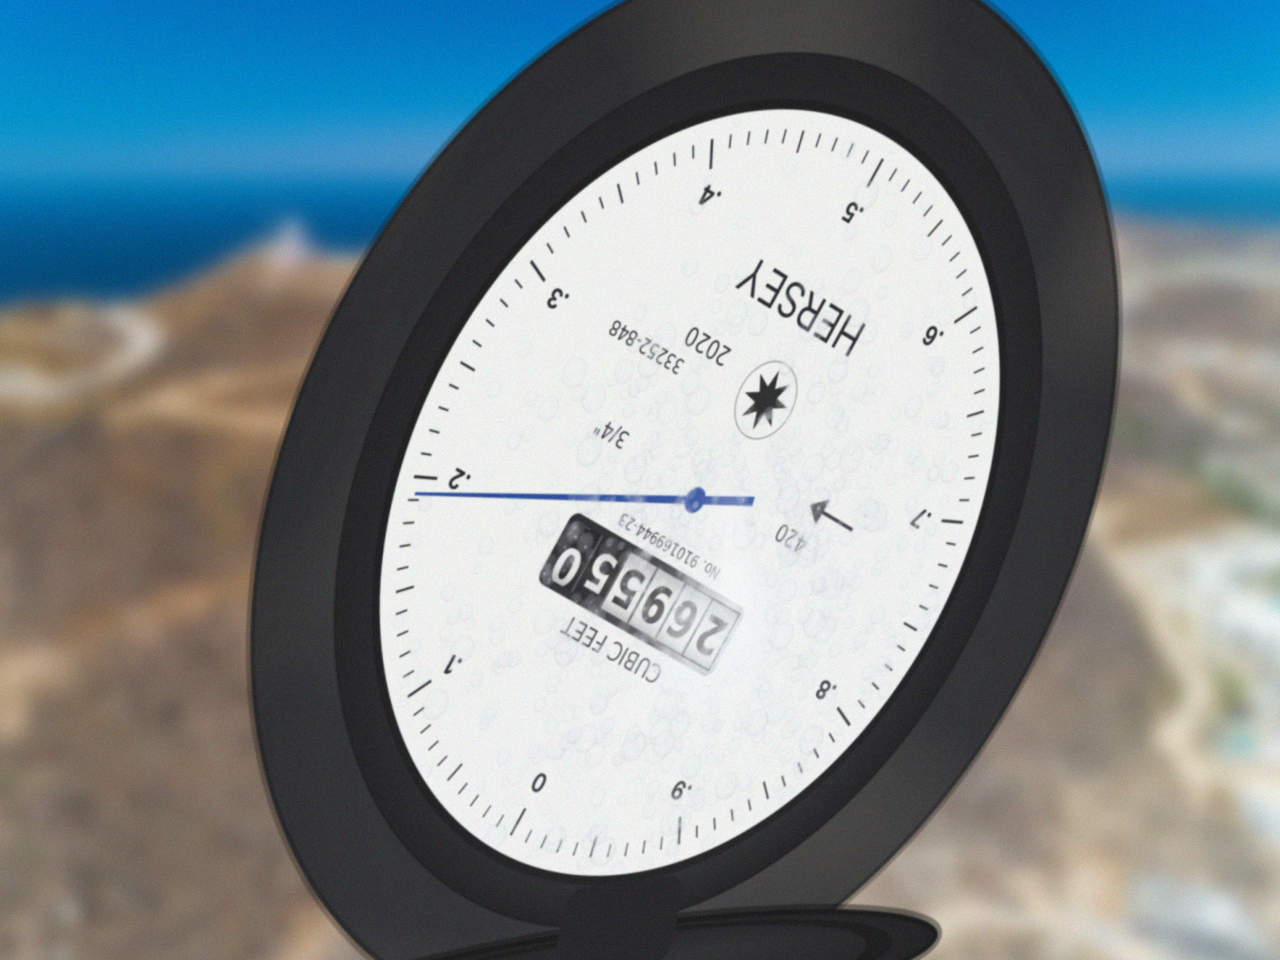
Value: 269550.19 ft³
